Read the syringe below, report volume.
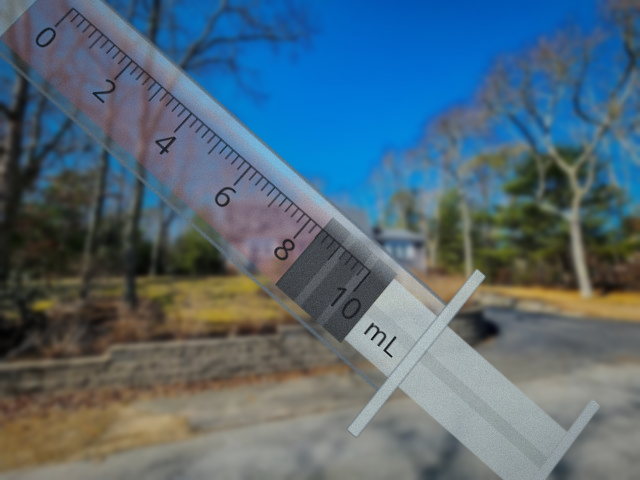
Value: 8.4 mL
